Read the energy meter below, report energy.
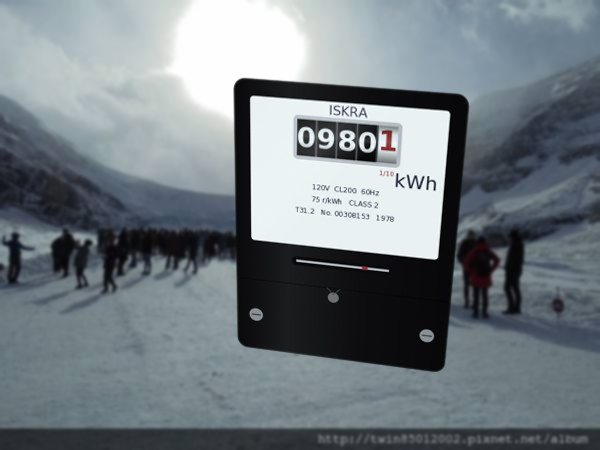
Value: 980.1 kWh
